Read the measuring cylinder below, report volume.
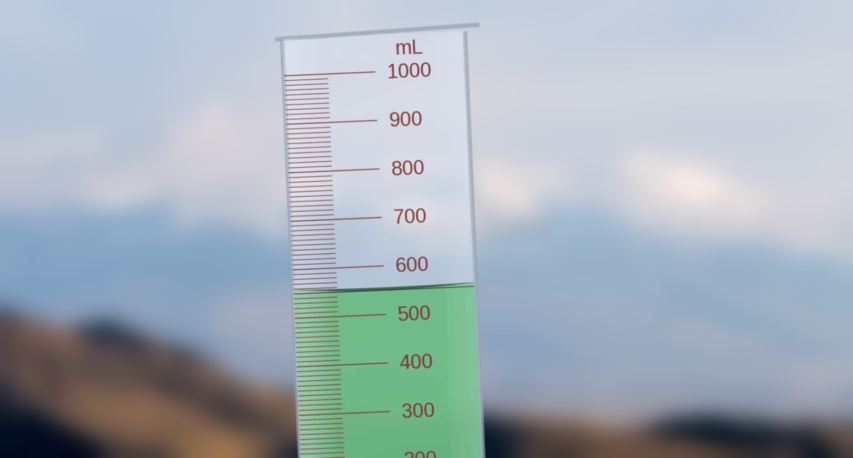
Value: 550 mL
